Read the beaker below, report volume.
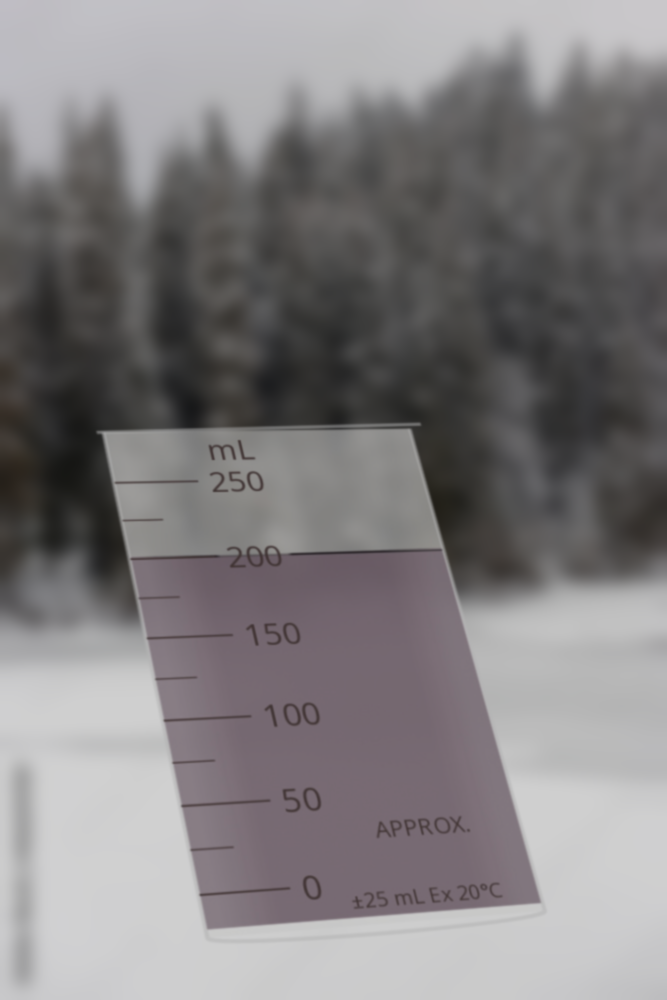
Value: 200 mL
